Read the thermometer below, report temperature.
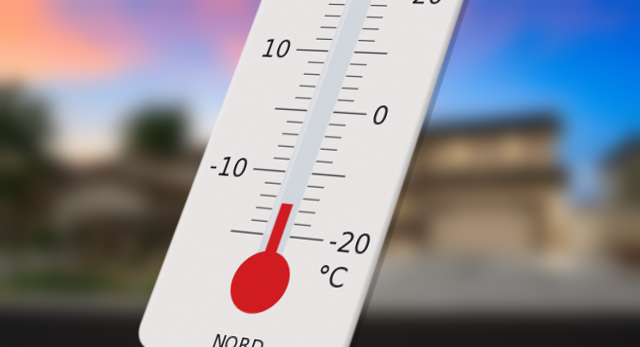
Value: -15 °C
